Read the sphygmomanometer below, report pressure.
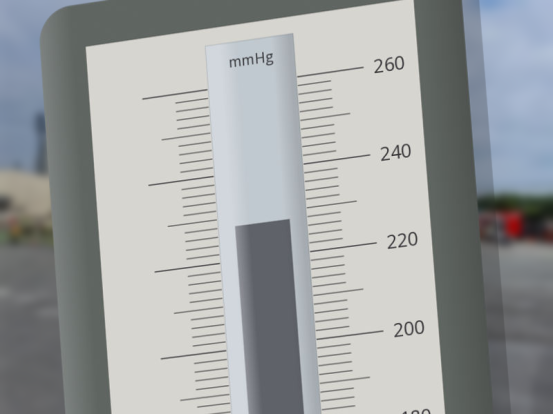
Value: 228 mmHg
